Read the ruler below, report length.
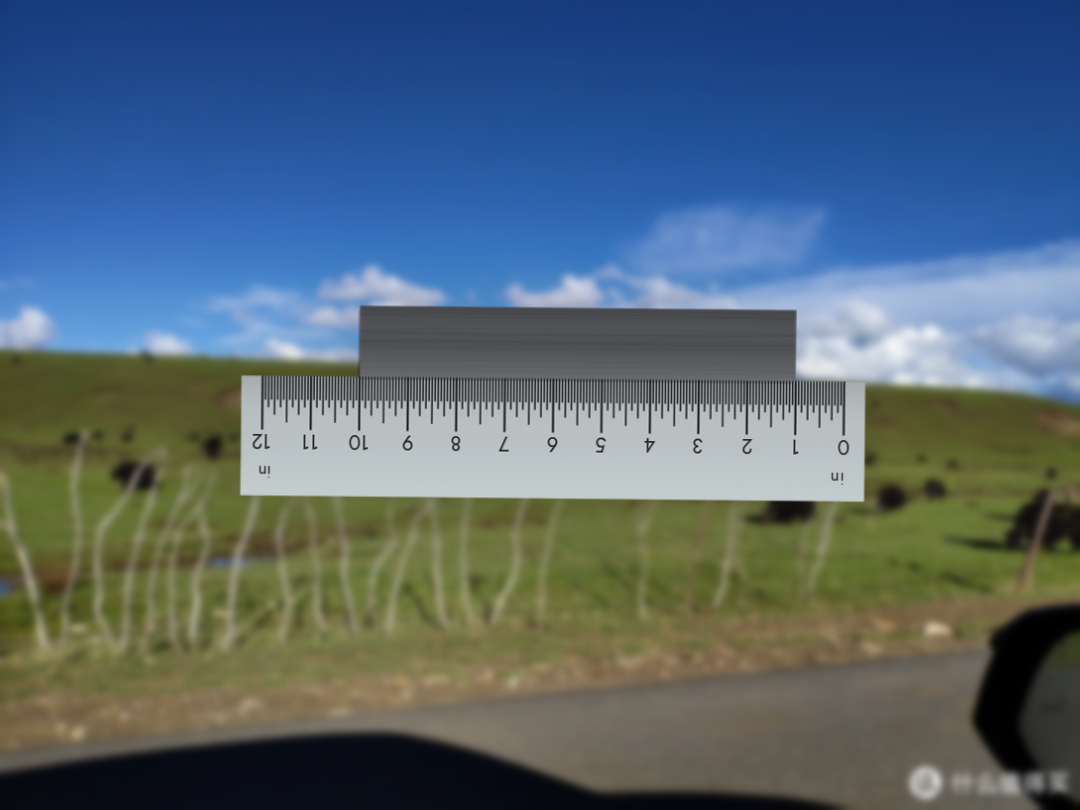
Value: 9 in
